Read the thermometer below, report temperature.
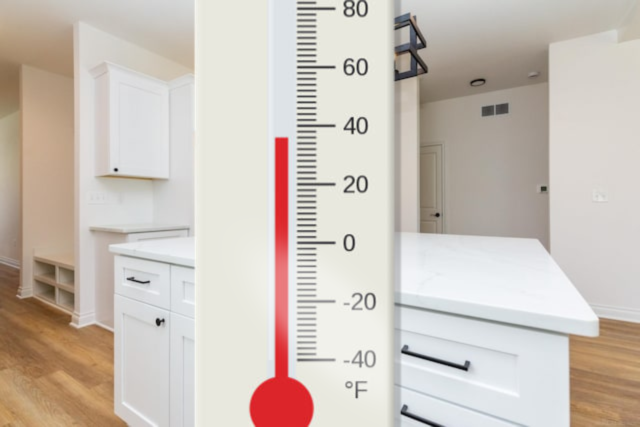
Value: 36 °F
